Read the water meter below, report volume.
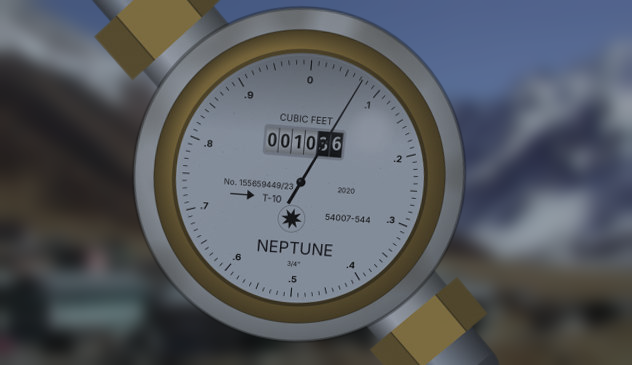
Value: 1036.07 ft³
